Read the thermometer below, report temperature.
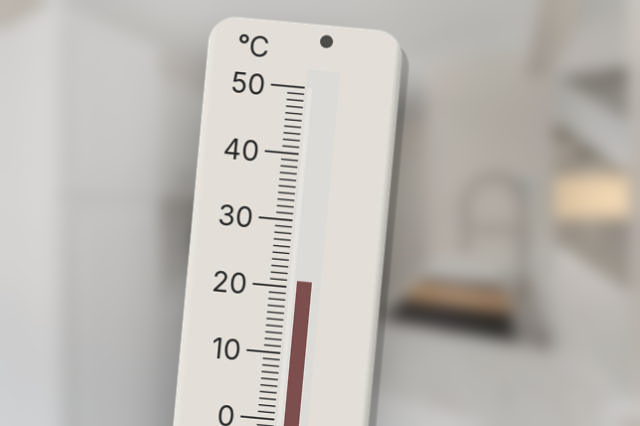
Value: 21 °C
